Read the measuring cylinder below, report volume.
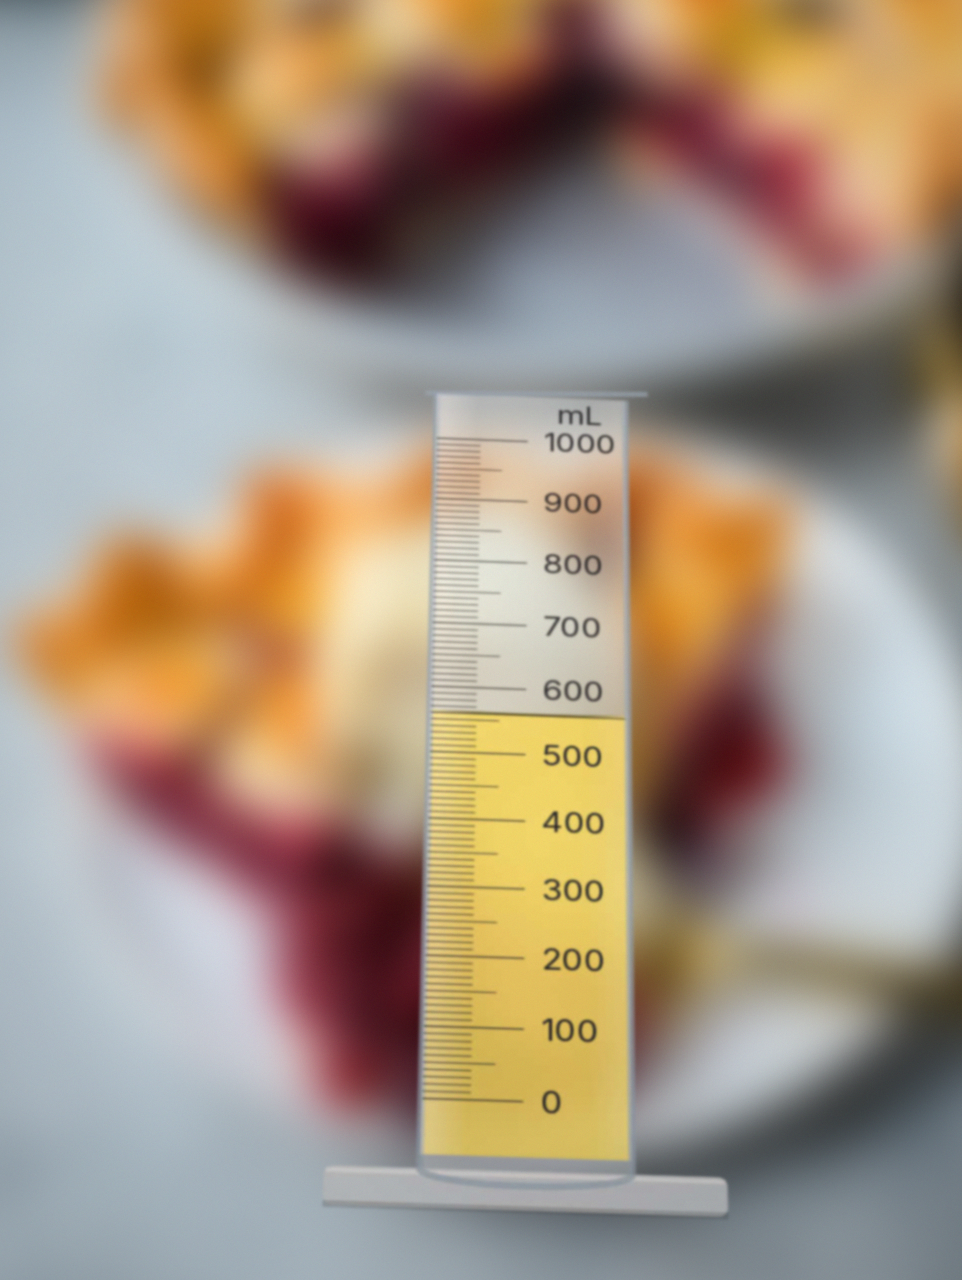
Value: 560 mL
